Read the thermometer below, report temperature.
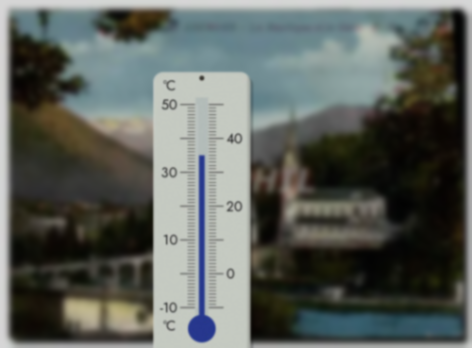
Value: 35 °C
